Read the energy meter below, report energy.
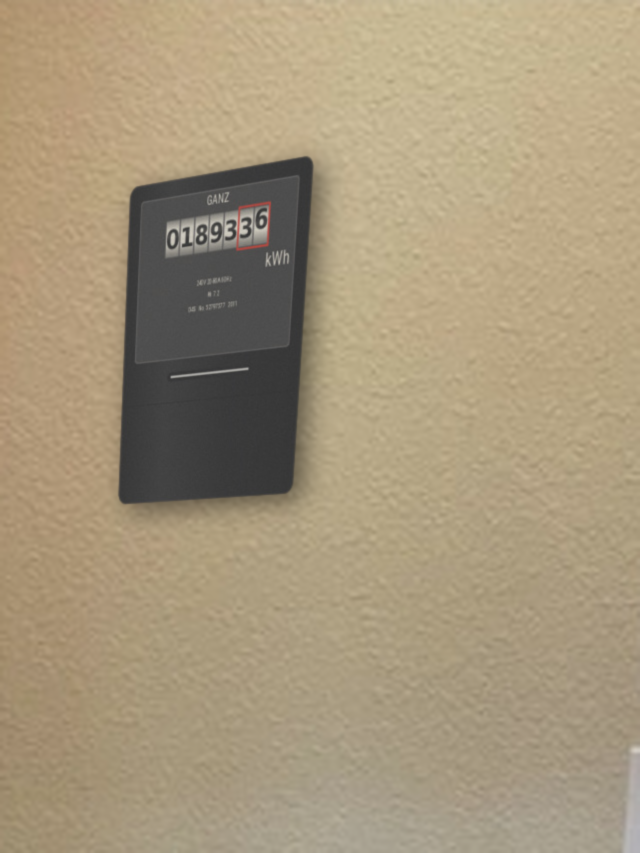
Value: 1893.36 kWh
